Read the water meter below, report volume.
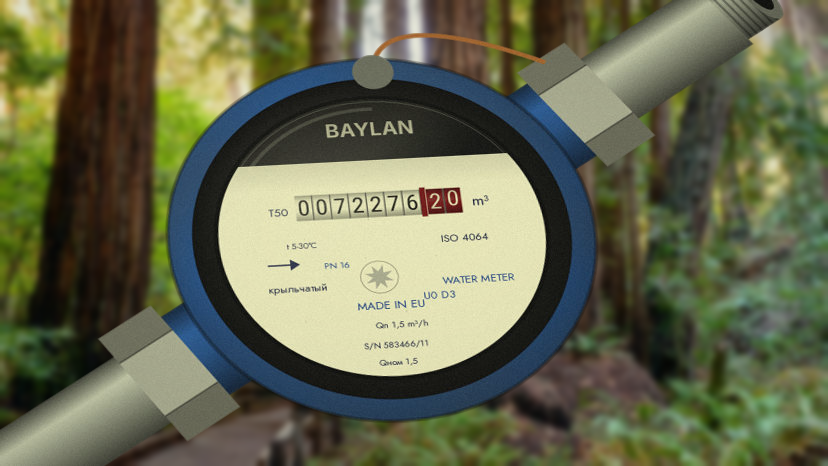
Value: 72276.20 m³
